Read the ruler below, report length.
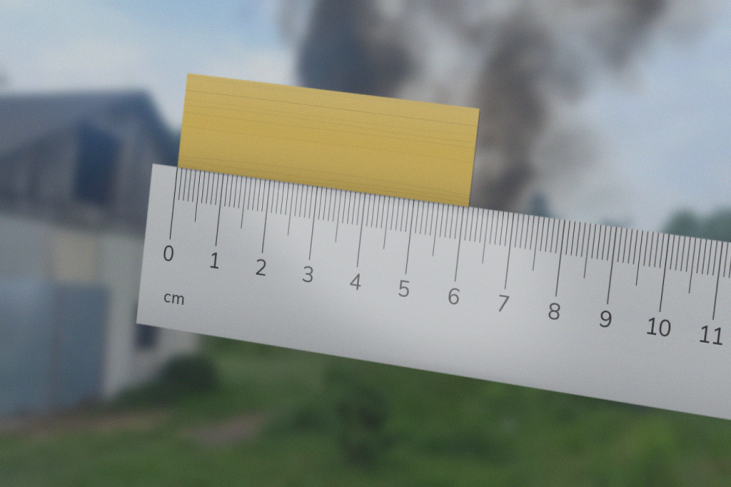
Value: 6.1 cm
